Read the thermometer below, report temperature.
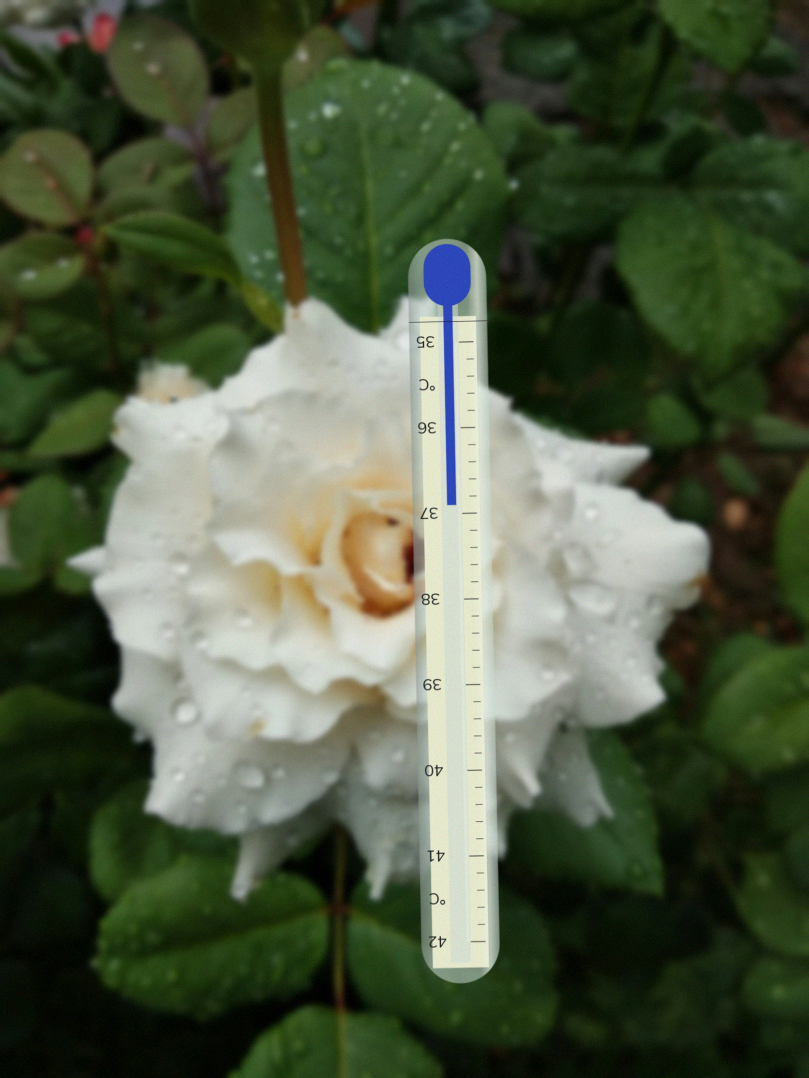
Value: 36.9 °C
